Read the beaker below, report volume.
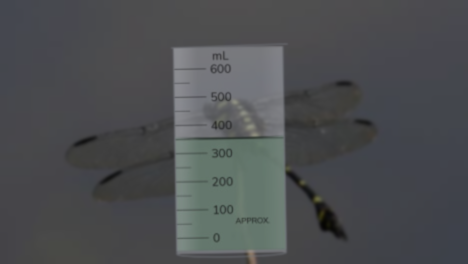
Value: 350 mL
